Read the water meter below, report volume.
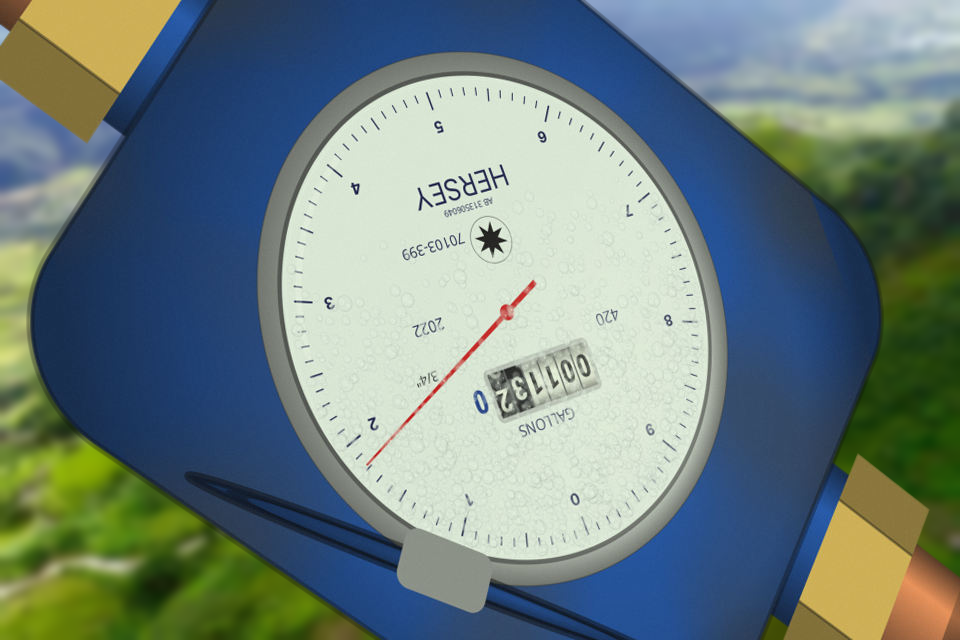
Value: 11321.8 gal
